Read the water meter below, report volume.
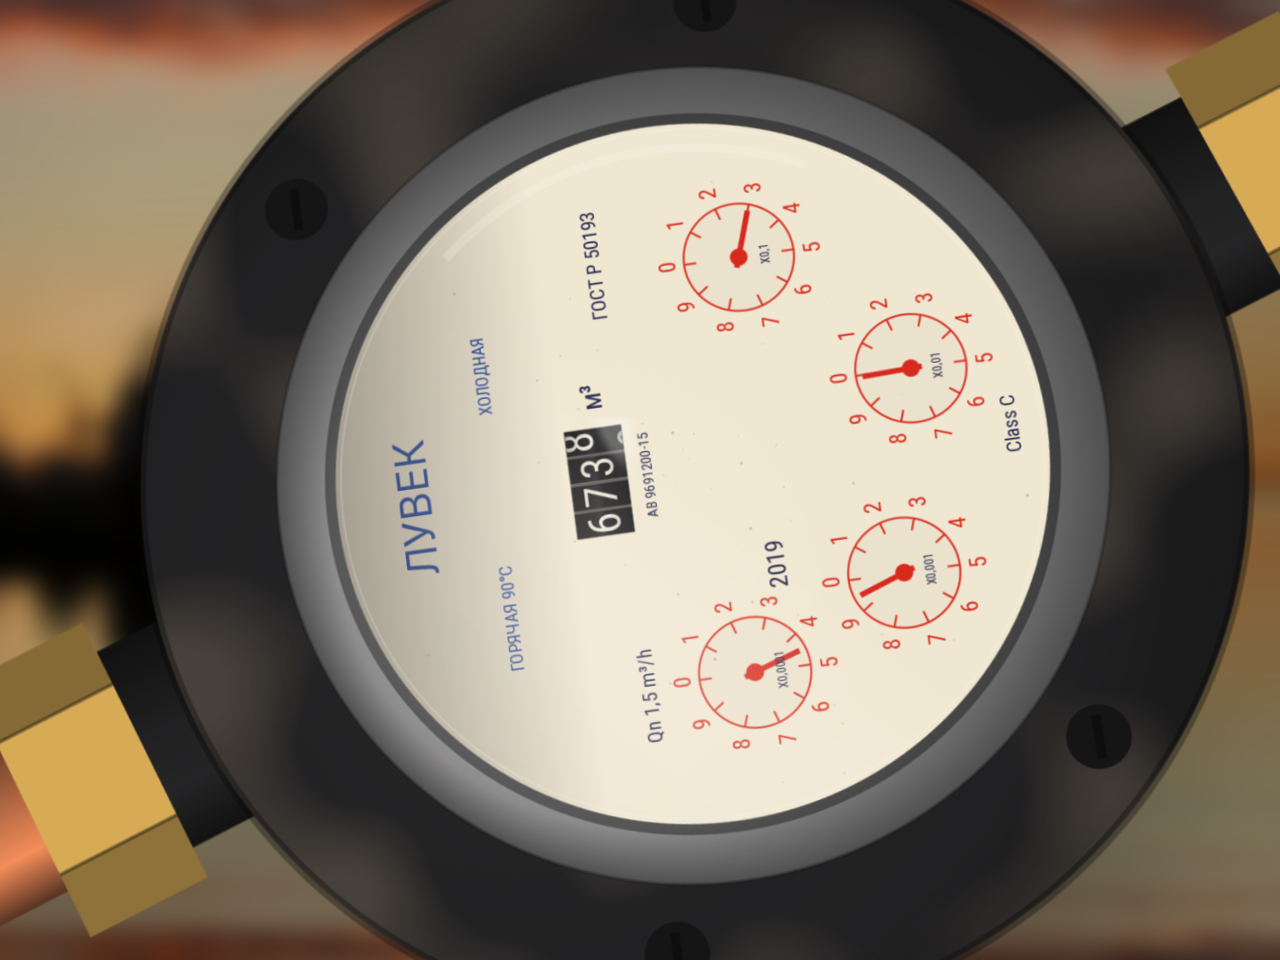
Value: 6738.2994 m³
